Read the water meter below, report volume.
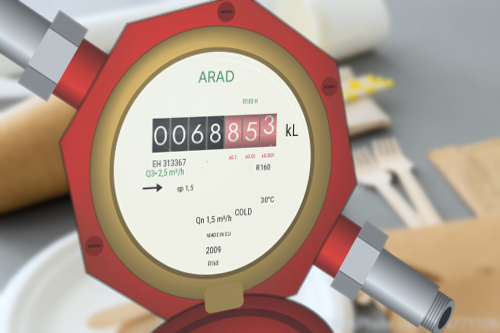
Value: 68.853 kL
